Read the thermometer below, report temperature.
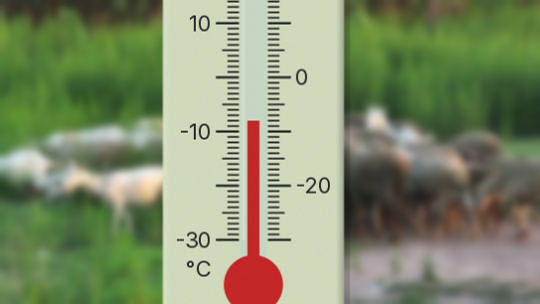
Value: -8 °C
